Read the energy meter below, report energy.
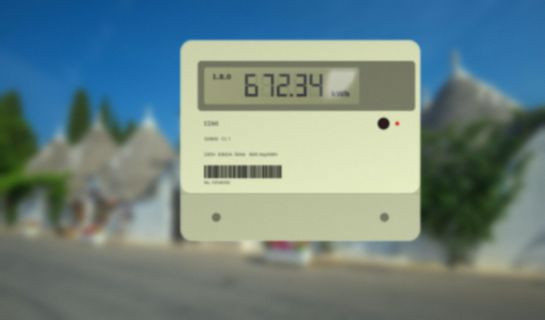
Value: 672.34 kWh
